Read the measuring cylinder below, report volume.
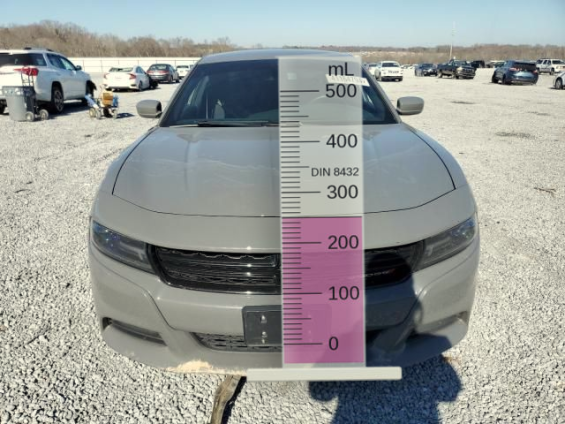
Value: 250 mL
